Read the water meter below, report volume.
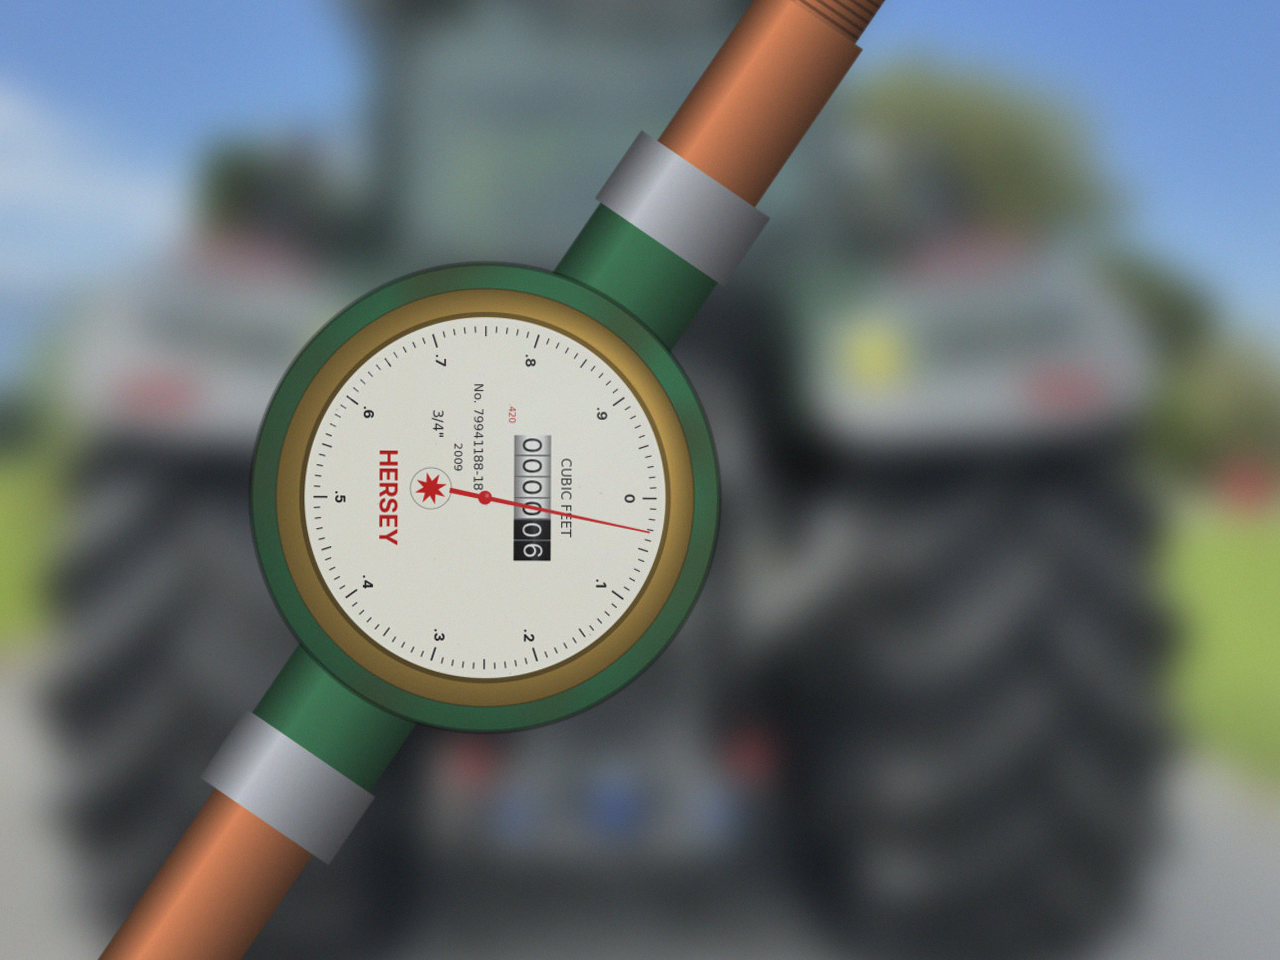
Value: 6.03 ft³
